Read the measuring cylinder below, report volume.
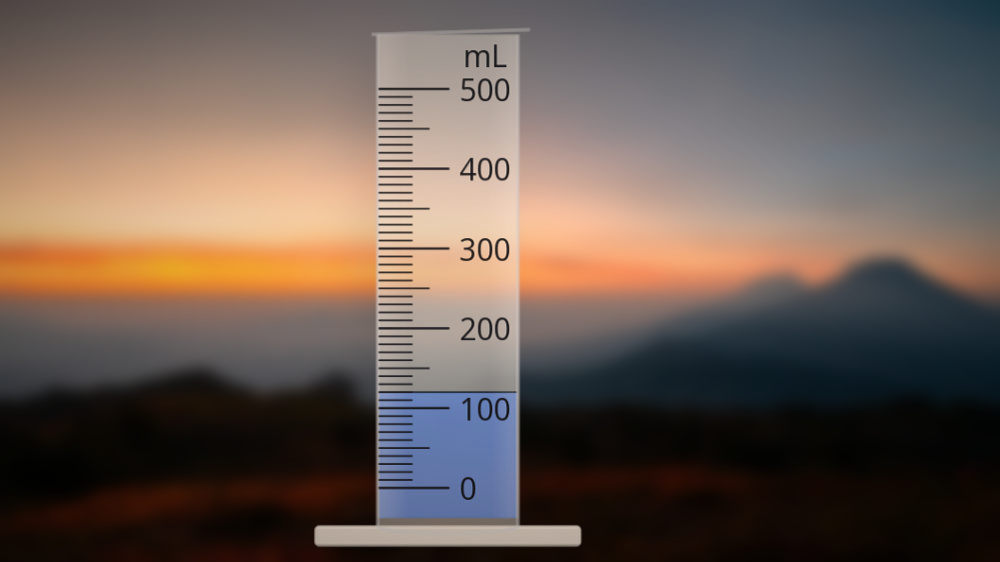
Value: 120 mL
